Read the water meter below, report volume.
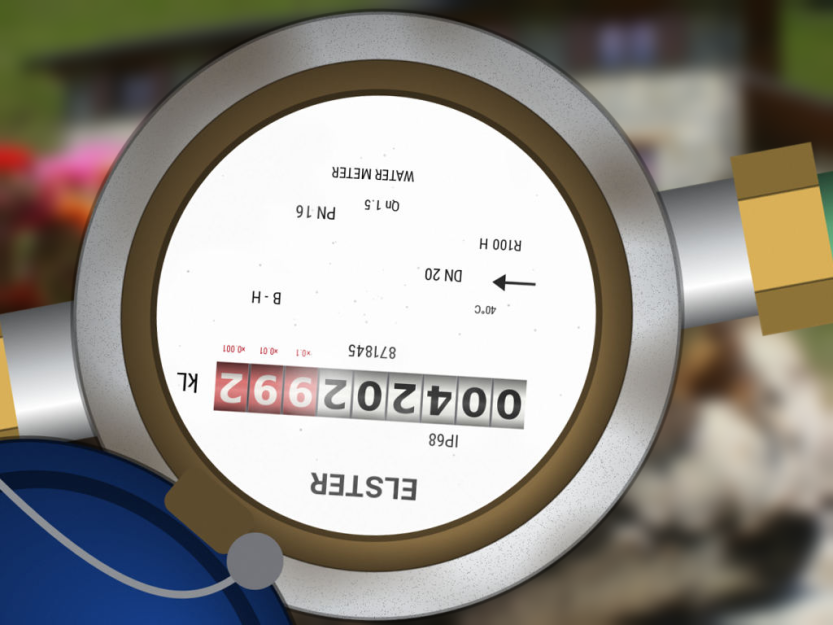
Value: 4202.992 kL
